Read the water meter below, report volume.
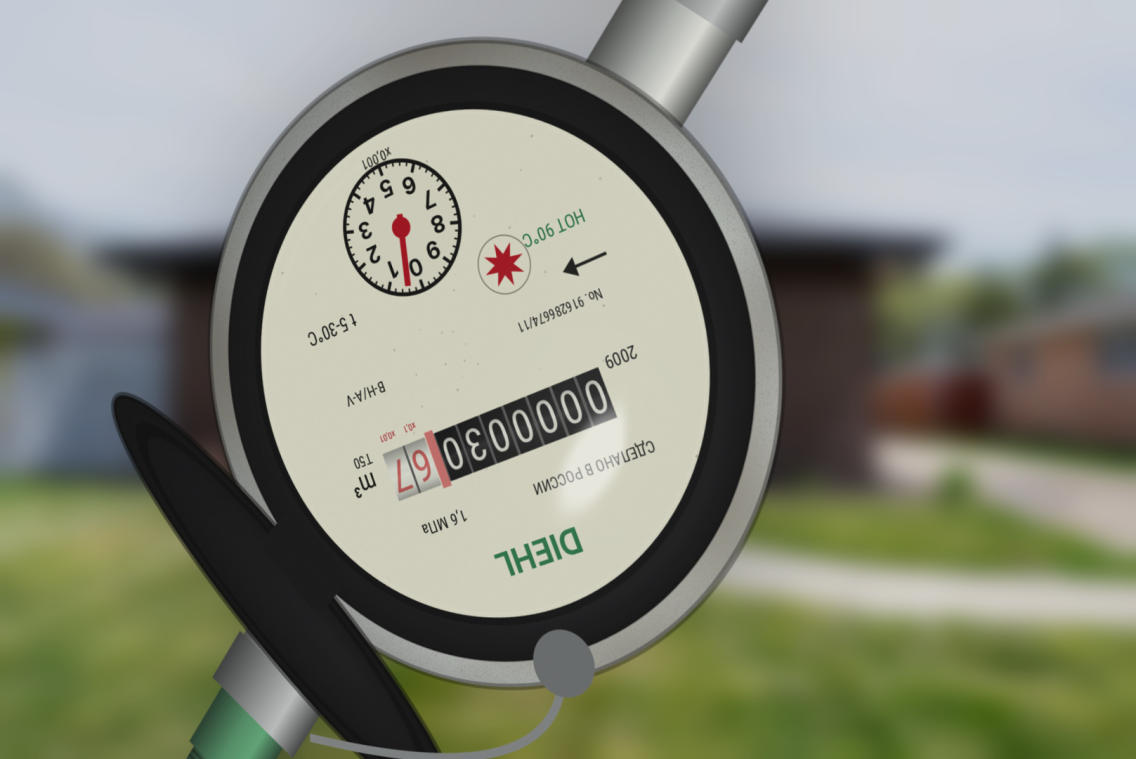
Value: 30.670 m³
